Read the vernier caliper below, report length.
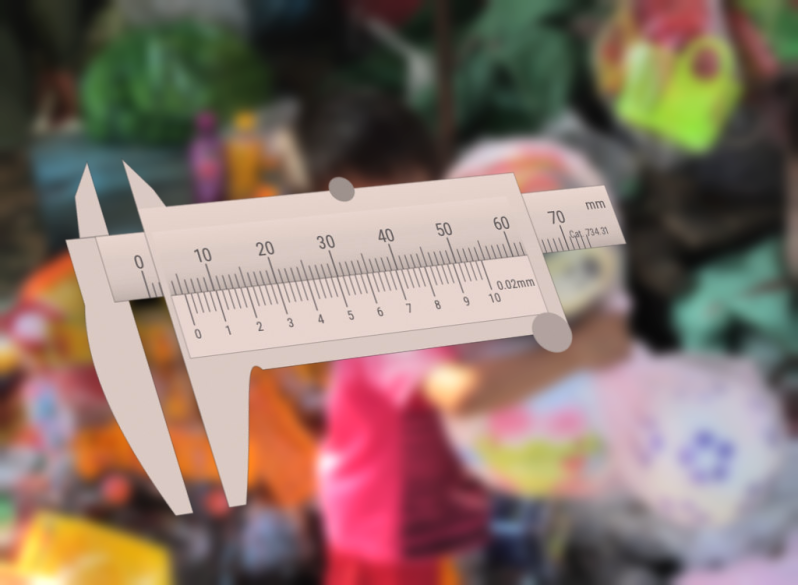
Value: 5.4 mm
